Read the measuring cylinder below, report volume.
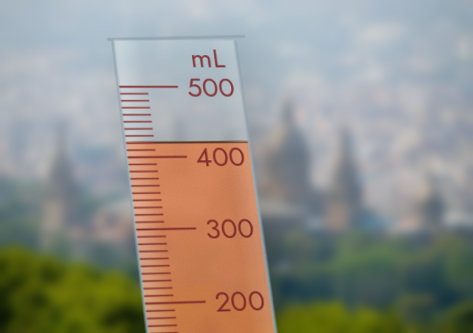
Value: 420 mL
